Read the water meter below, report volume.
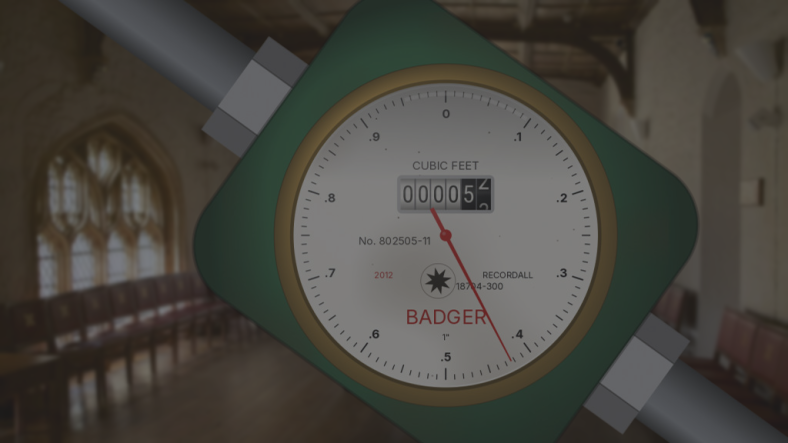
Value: 52.42 ft³
